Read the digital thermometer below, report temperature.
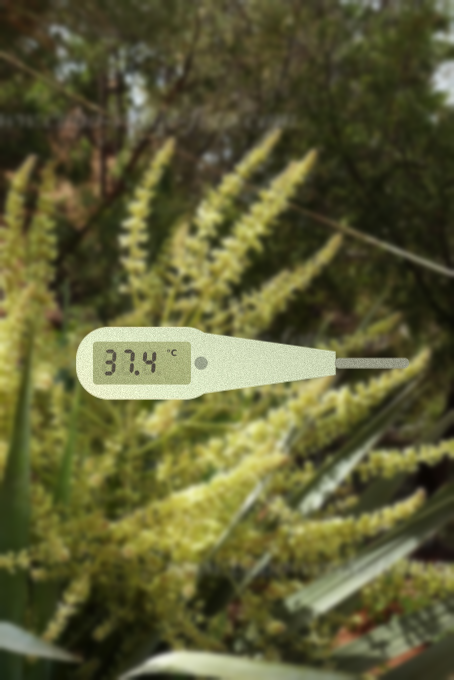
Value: 37.4 °C
